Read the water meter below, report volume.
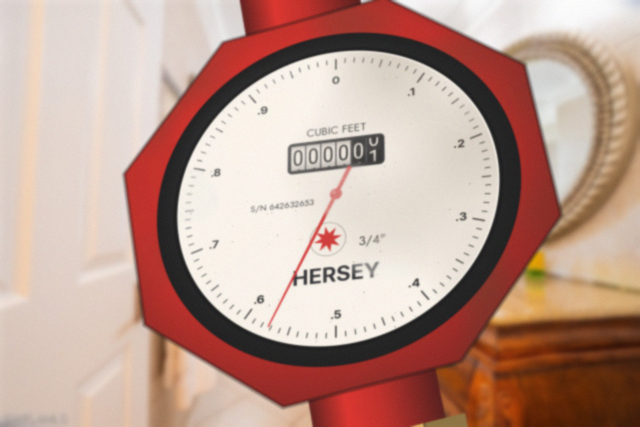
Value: 0.57 ft³
